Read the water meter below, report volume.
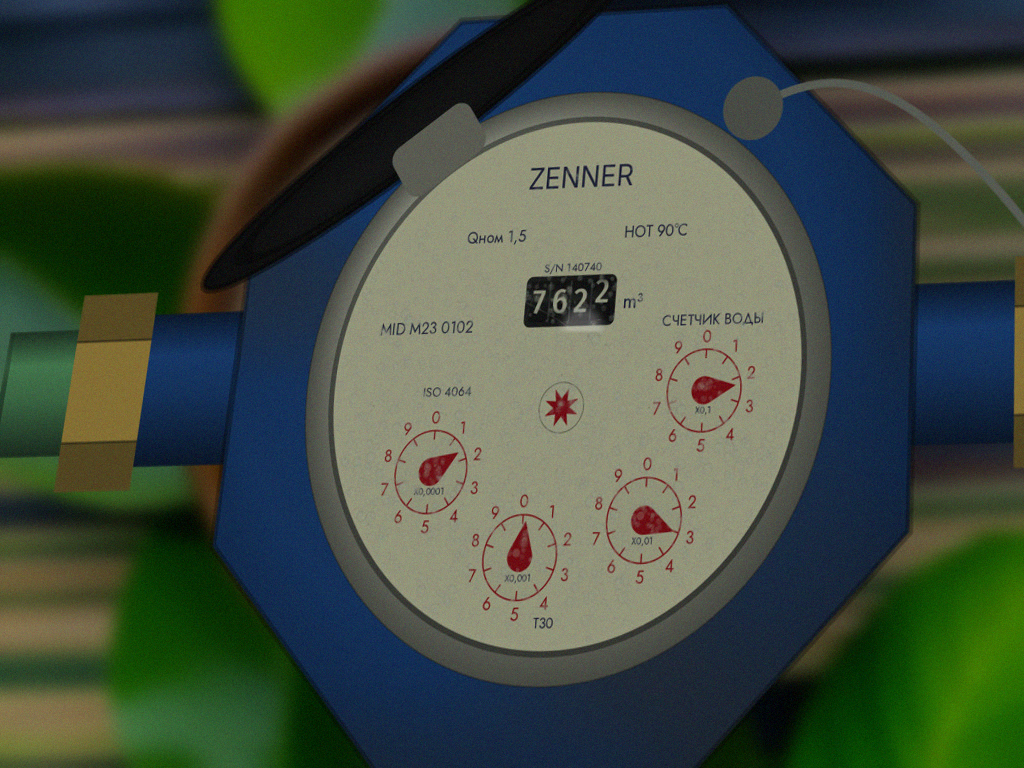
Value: 7622.2301 m³
